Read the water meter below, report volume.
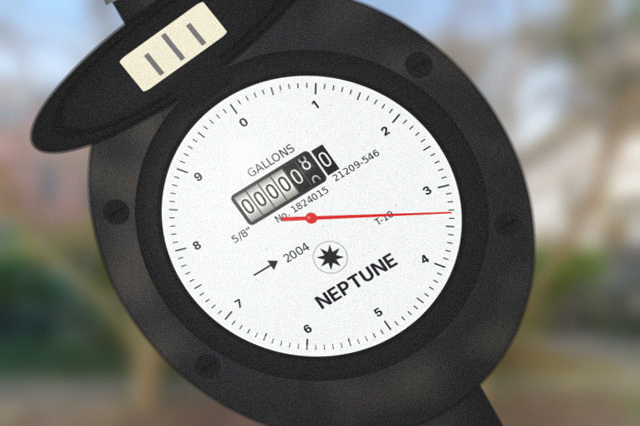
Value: 83.3 gal
